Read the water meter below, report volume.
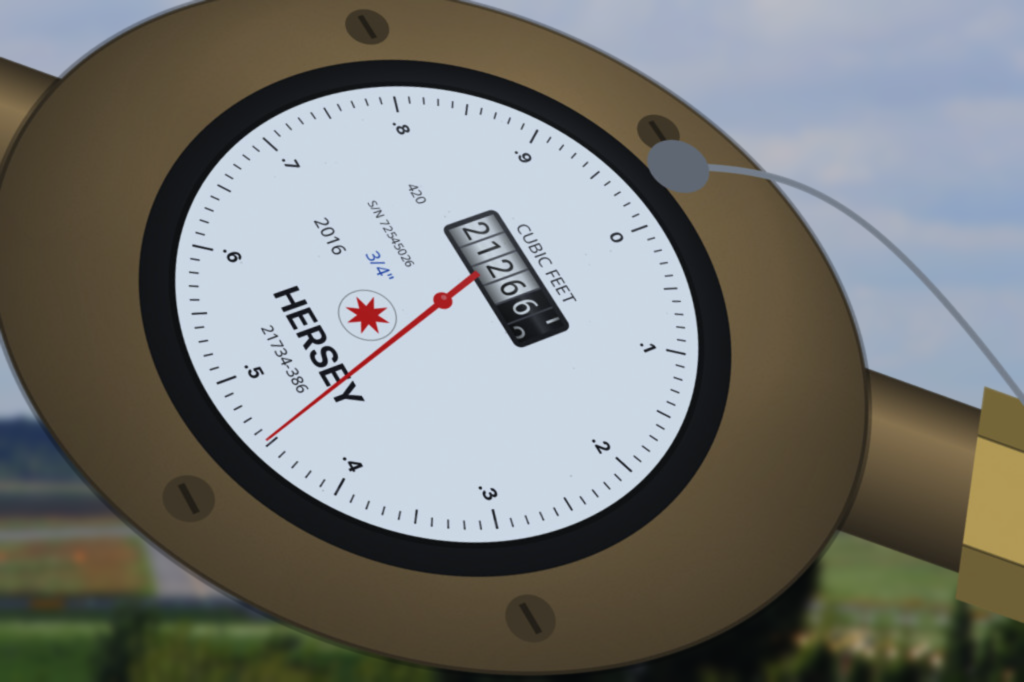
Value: 212661.45 ft³
